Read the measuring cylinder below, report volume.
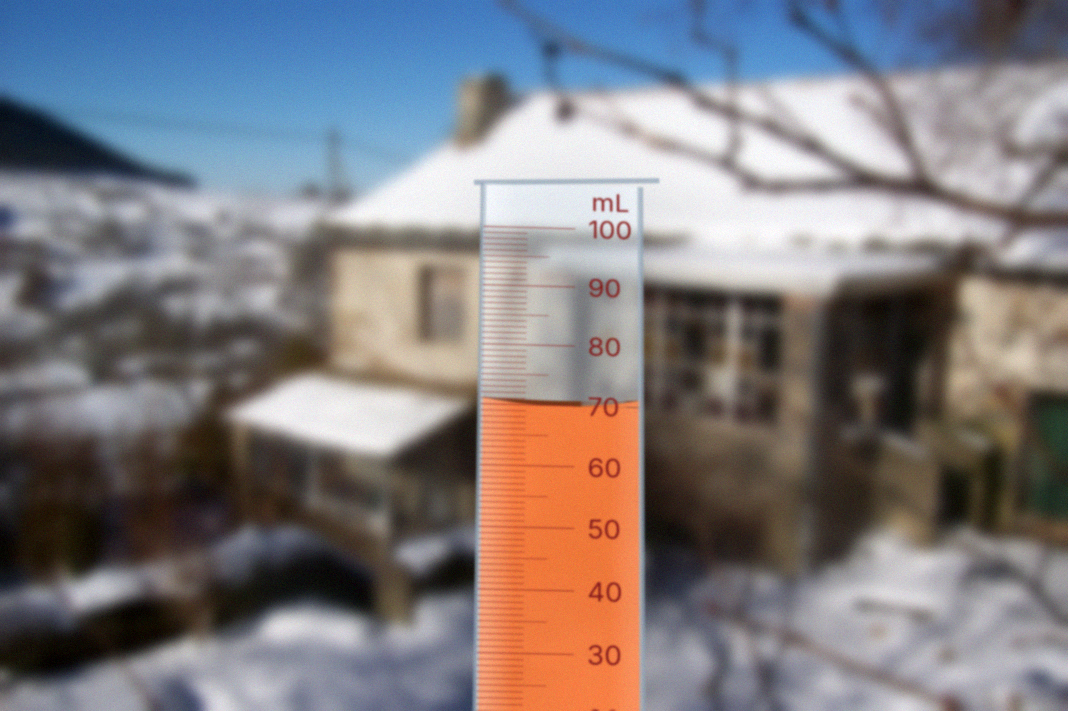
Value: 70 mL
